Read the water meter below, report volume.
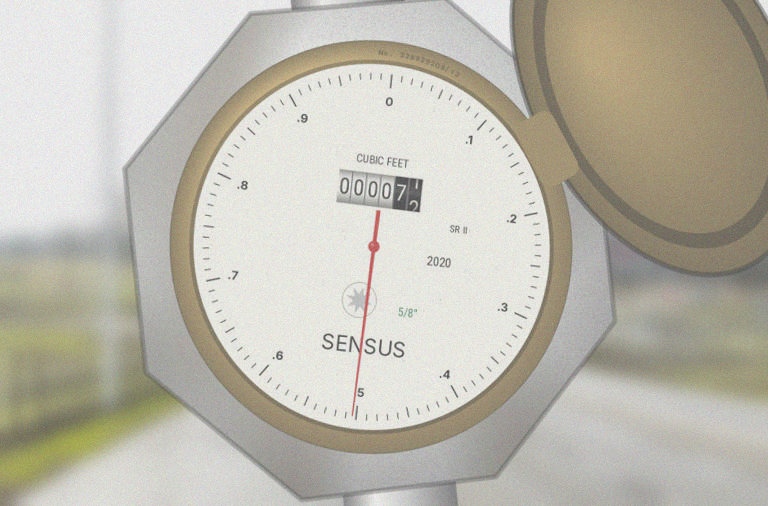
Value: 71.50 ft³
